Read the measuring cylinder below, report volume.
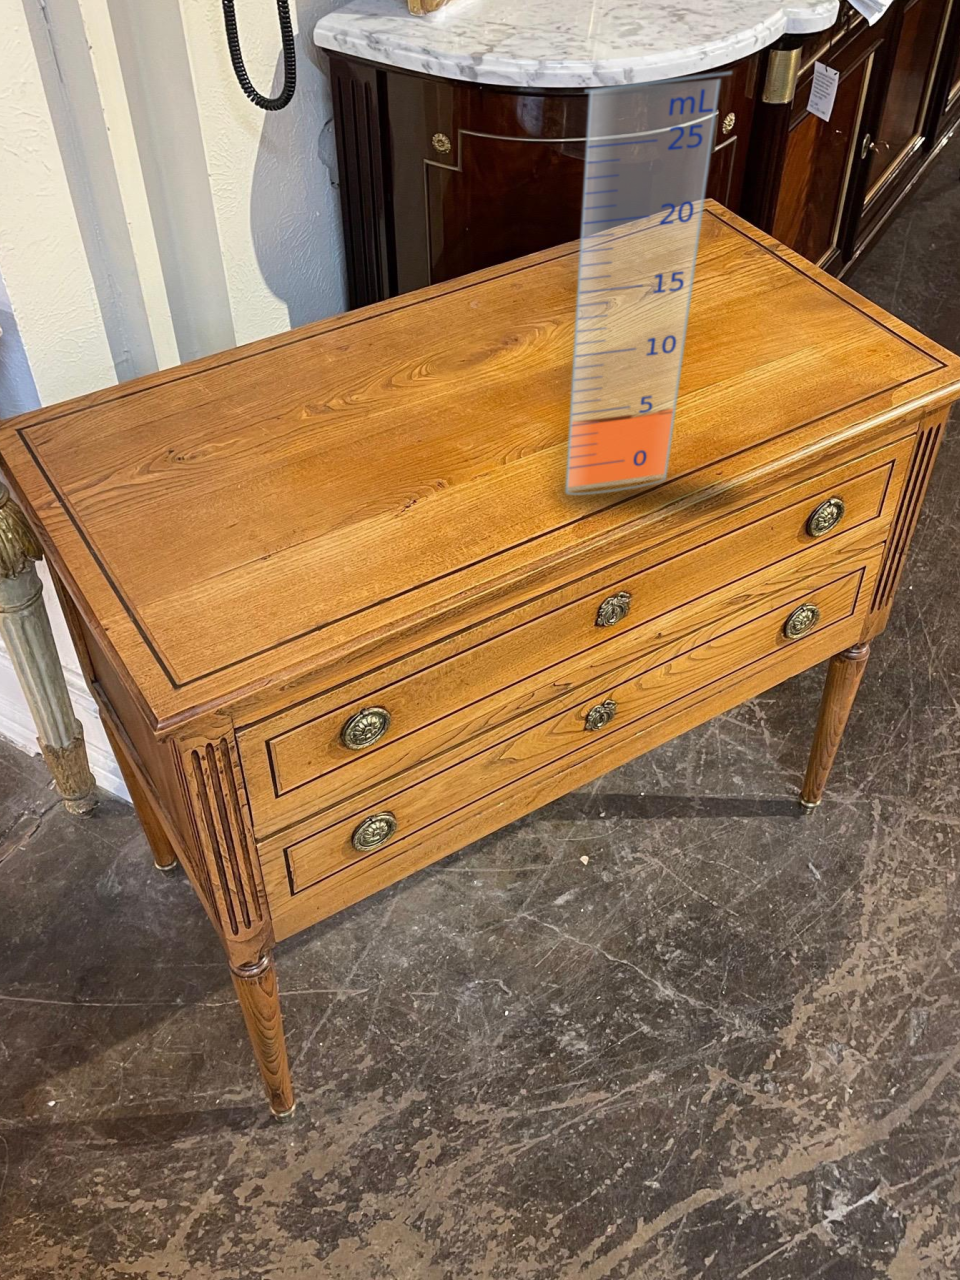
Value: 4 mL
